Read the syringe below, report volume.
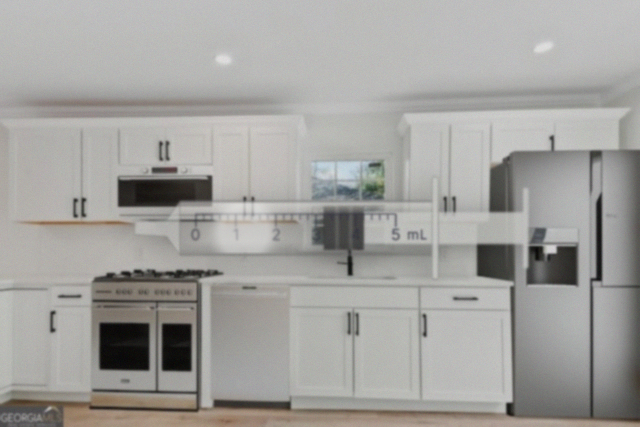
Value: 3.2 mL
